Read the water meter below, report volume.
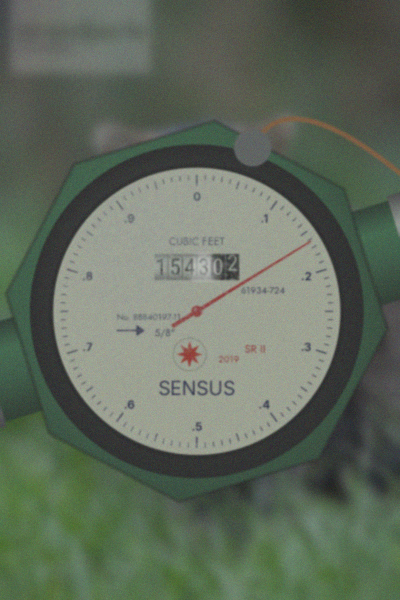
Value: 154302.16 ft³
